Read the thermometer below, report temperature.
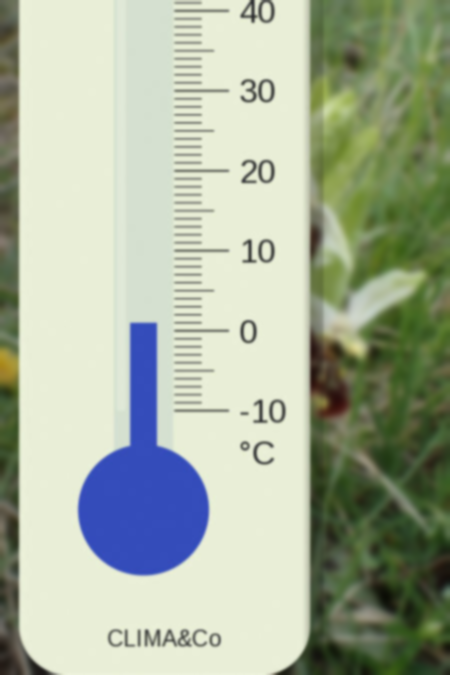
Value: 1 °C
